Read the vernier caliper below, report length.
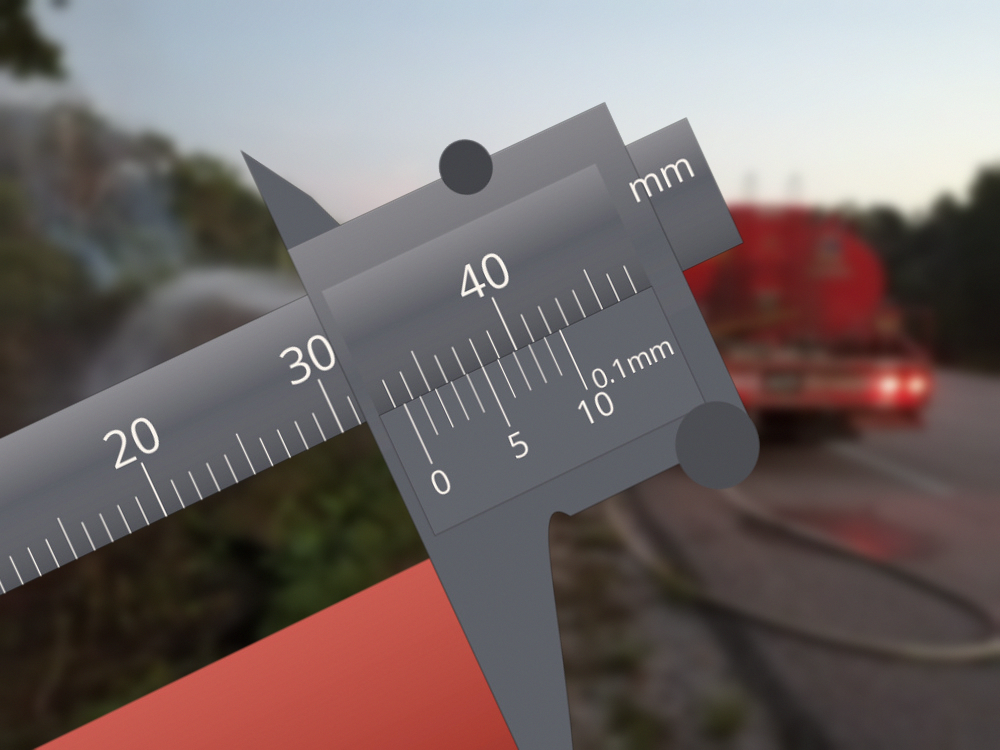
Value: 33.5 mm
